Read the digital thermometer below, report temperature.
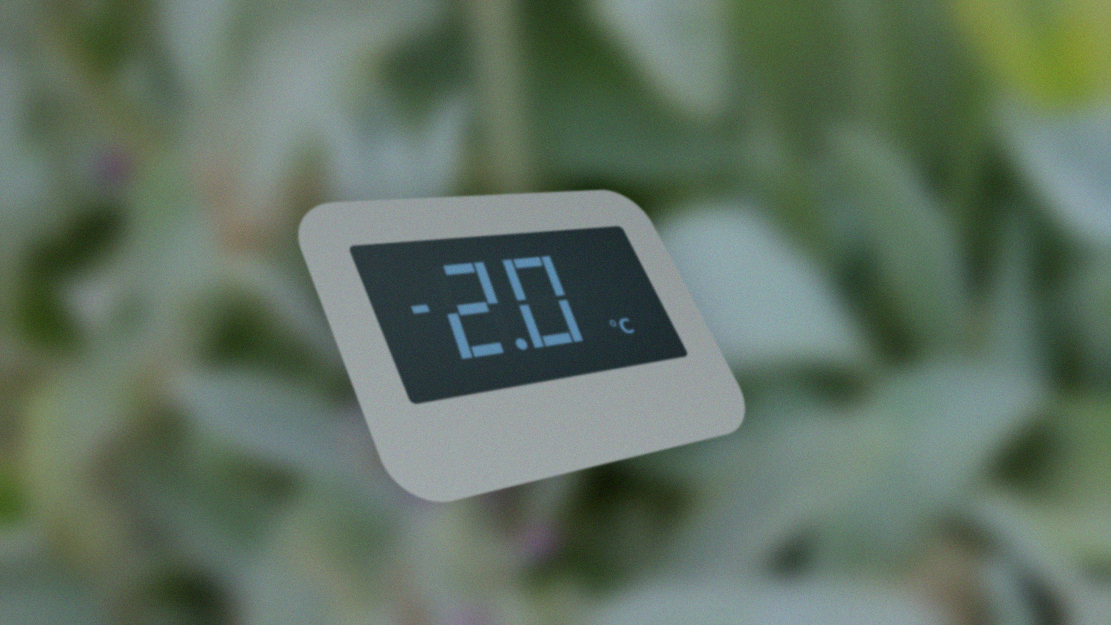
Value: -2.0 °C
